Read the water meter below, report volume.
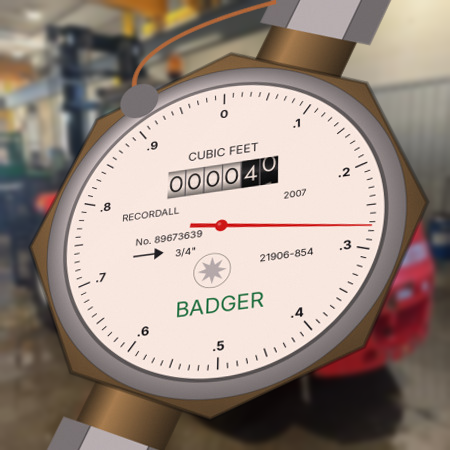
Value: 40.27 ft³
